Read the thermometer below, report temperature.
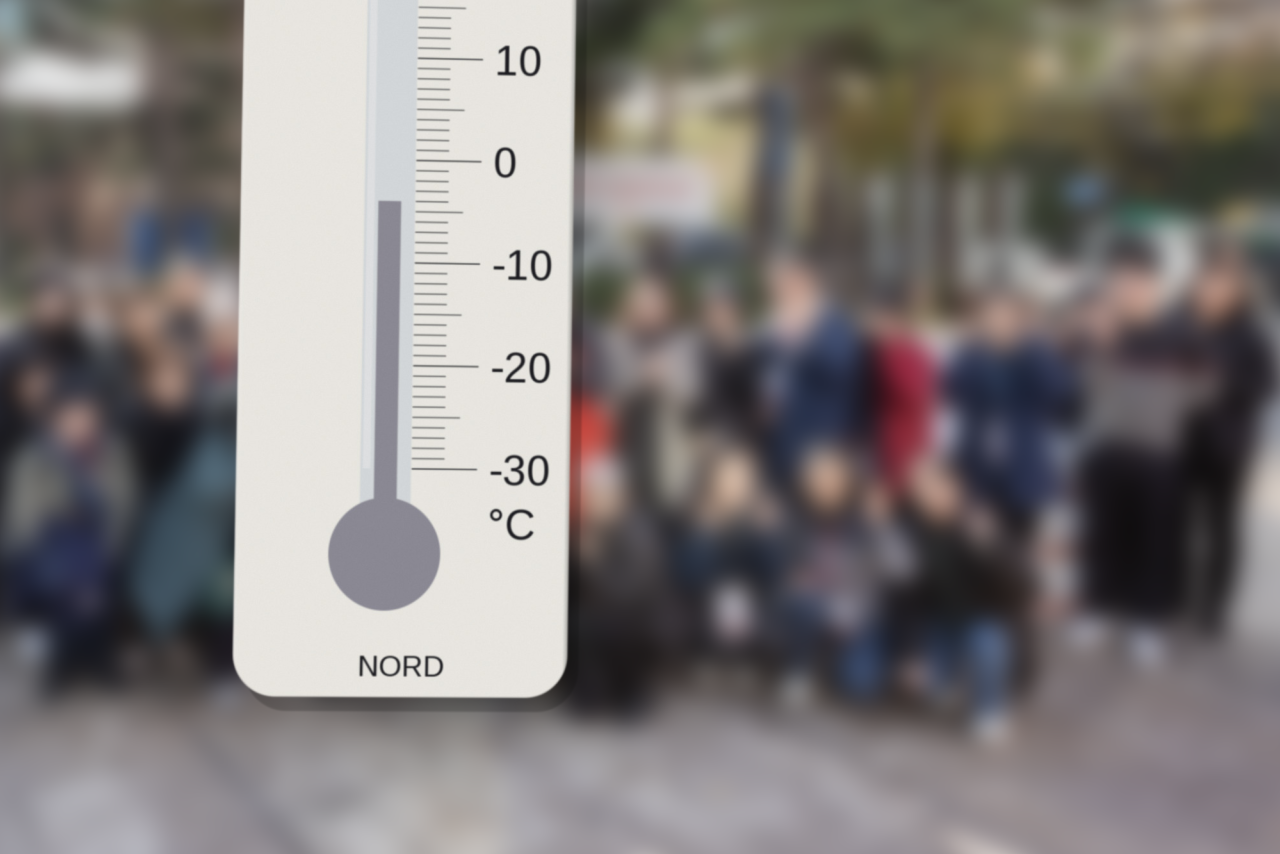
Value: -4 °C
